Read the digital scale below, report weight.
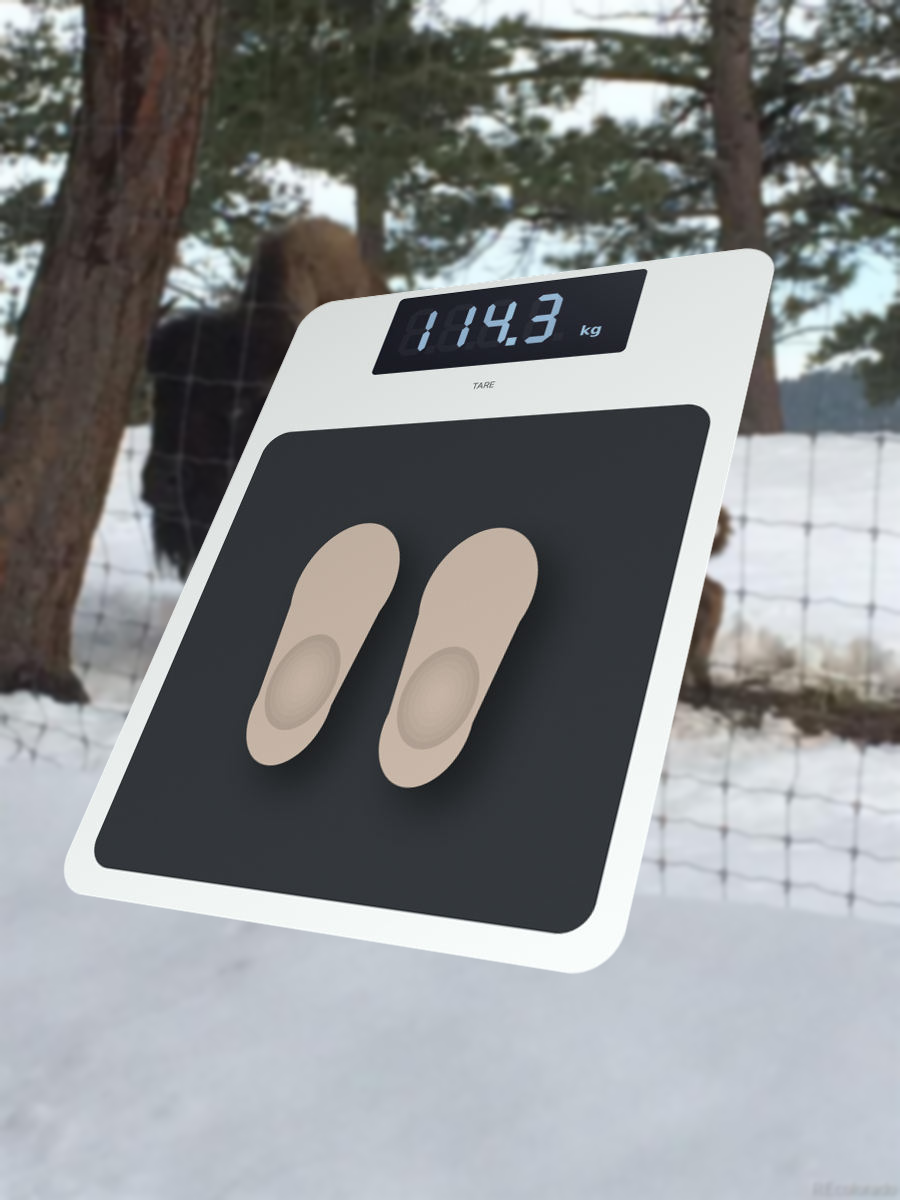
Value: 114.3 kg
